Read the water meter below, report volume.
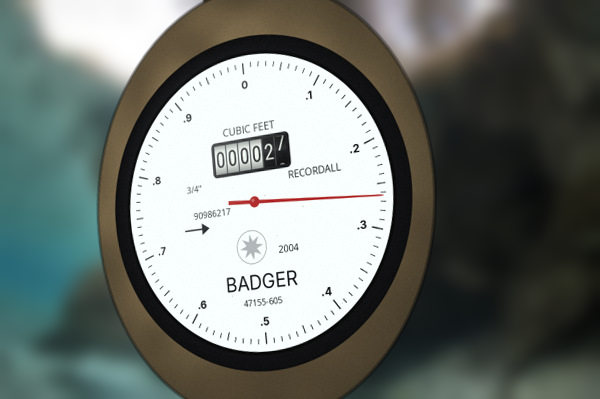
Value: 27.26 ft³
